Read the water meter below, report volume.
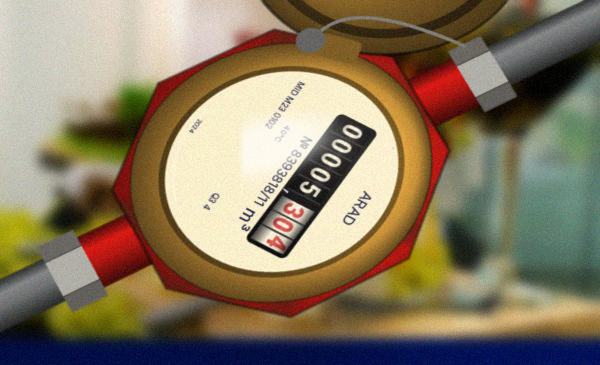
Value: 5.304 m³
